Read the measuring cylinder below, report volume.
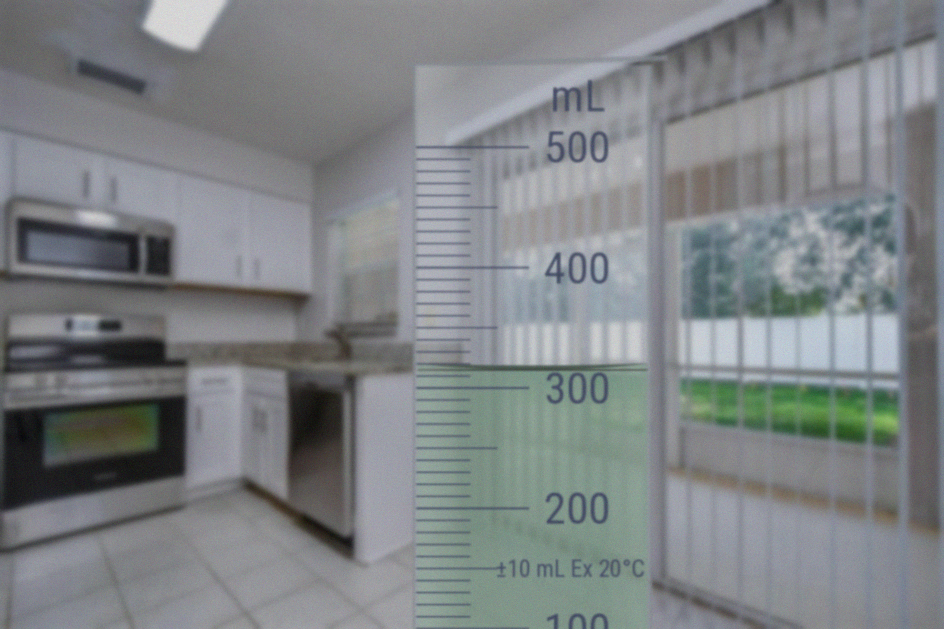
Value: 315 mL
